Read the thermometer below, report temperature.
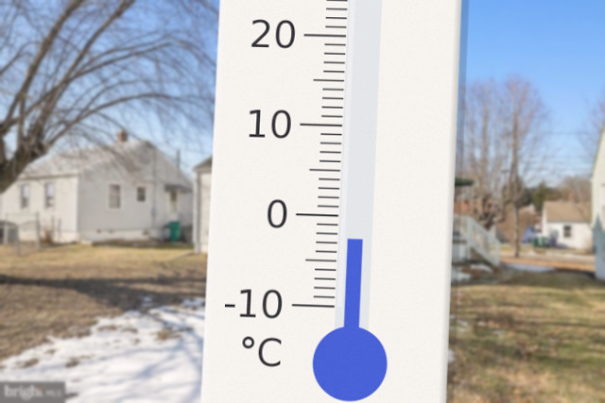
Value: -2.5 °C
